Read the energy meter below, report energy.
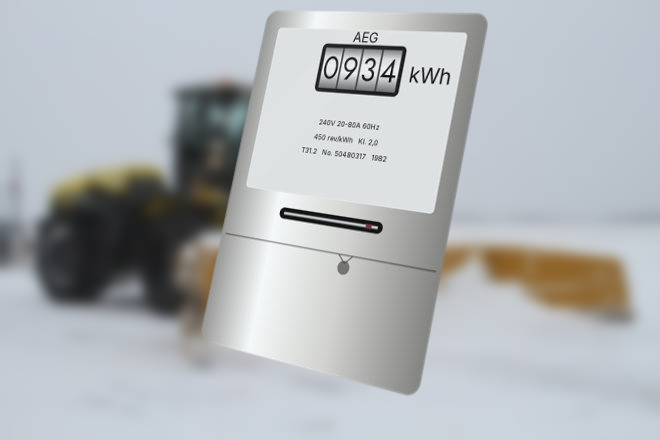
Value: 934 kWh
